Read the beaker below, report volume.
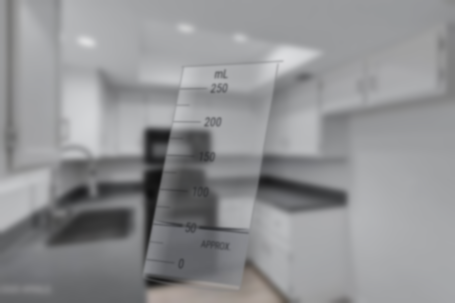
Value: 50 mL
